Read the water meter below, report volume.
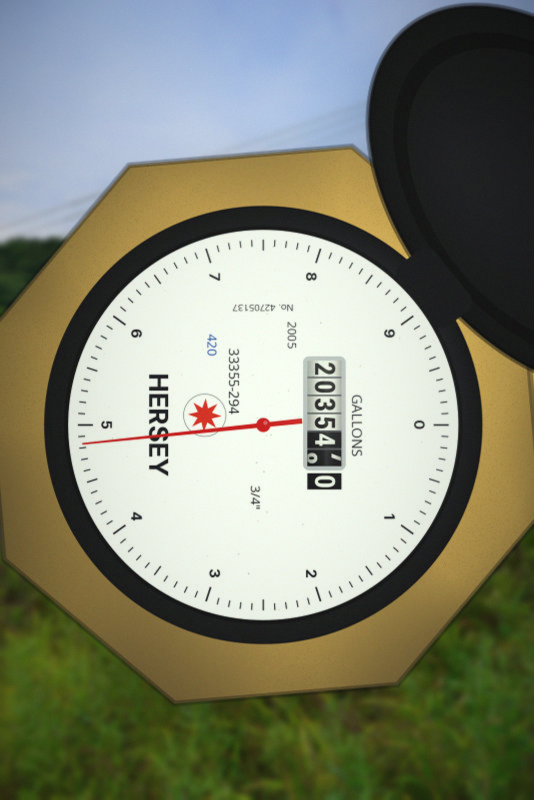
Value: 2035474.8 gal
